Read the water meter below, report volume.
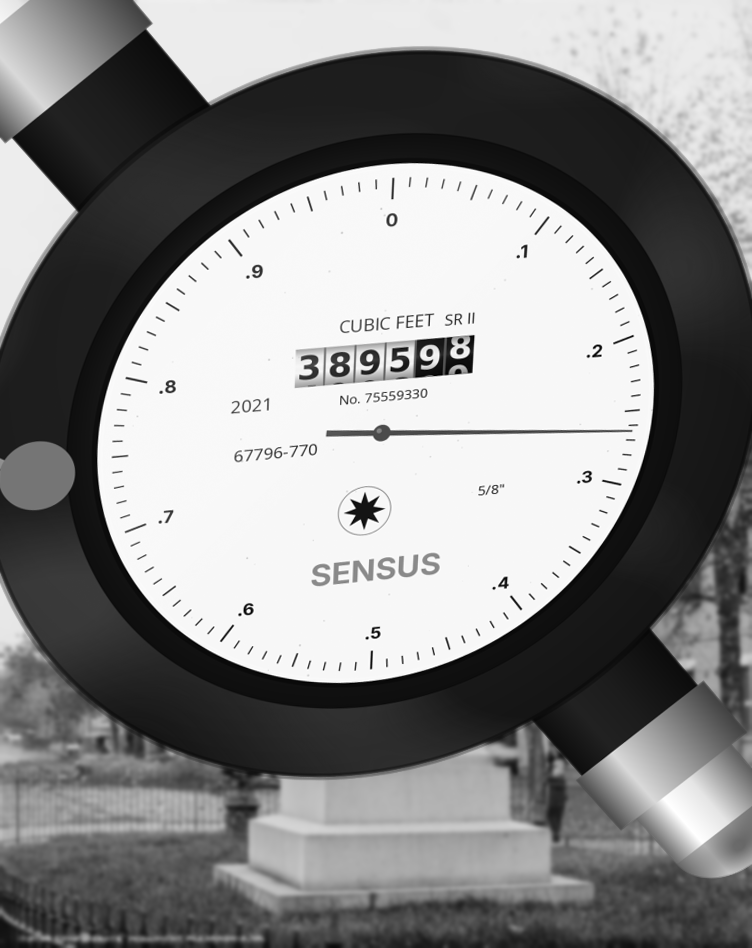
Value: 389598.26 ft³
